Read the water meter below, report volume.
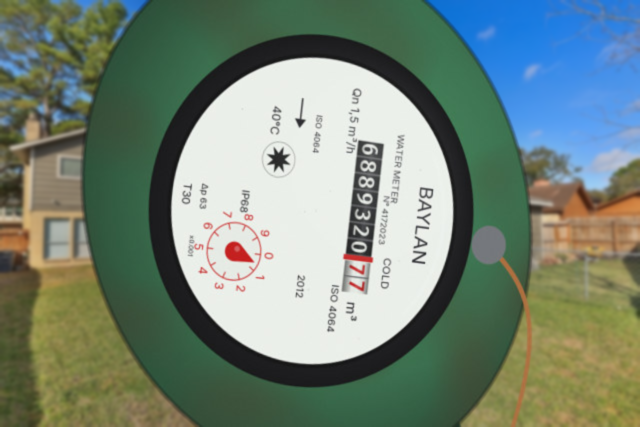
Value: 6889320.770 m³
